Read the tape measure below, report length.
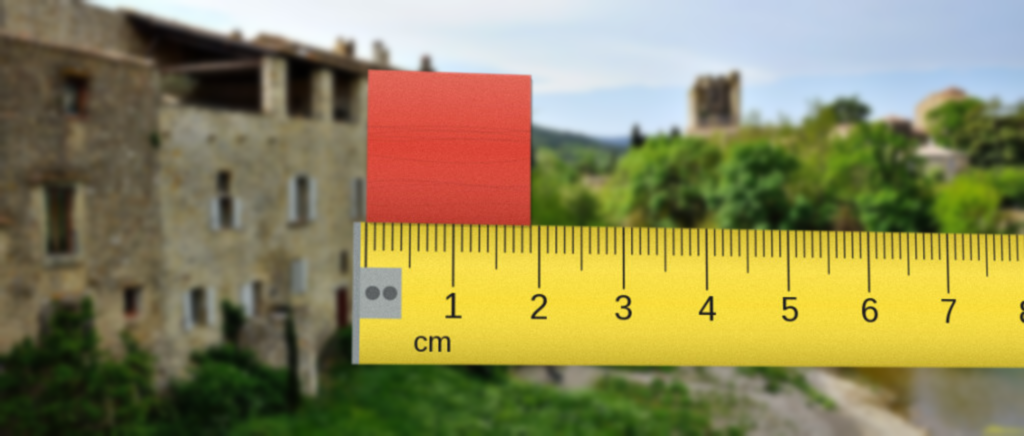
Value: 1.9 cm
